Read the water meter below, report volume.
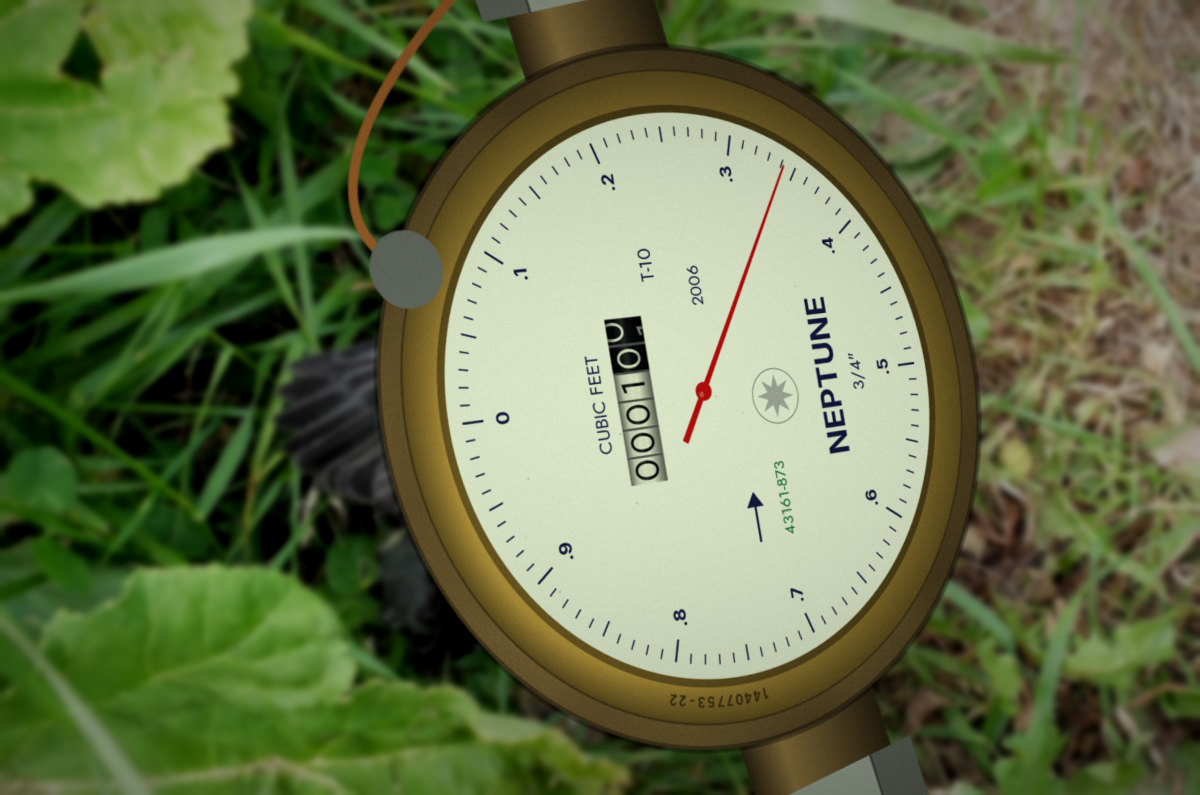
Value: 100.34 ft³
